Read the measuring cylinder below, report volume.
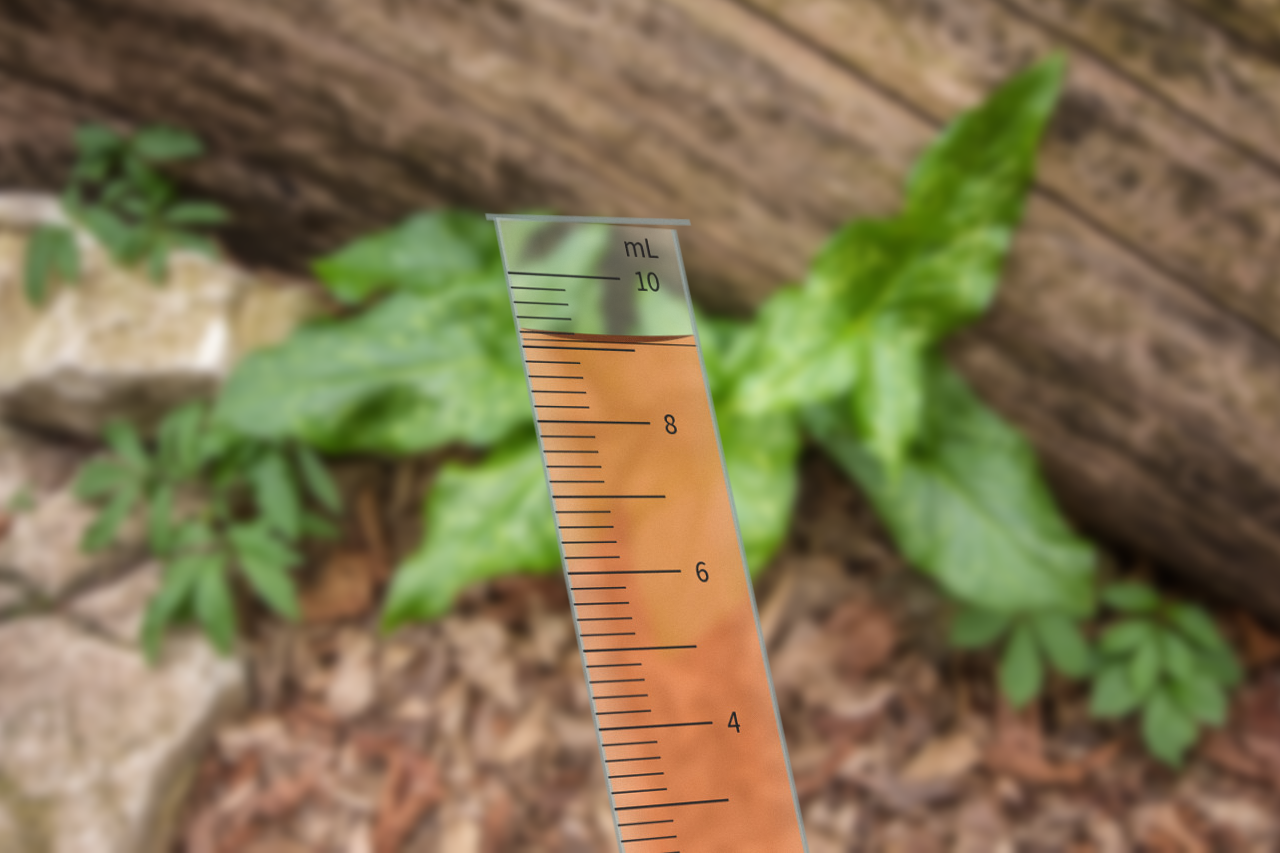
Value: 9.1 mL
